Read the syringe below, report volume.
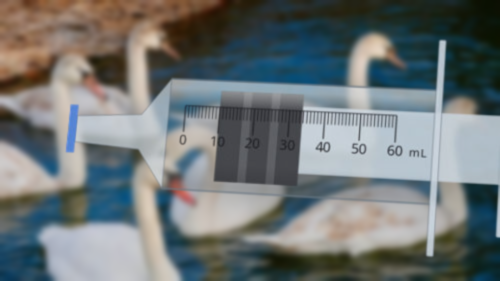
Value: 10 mL
